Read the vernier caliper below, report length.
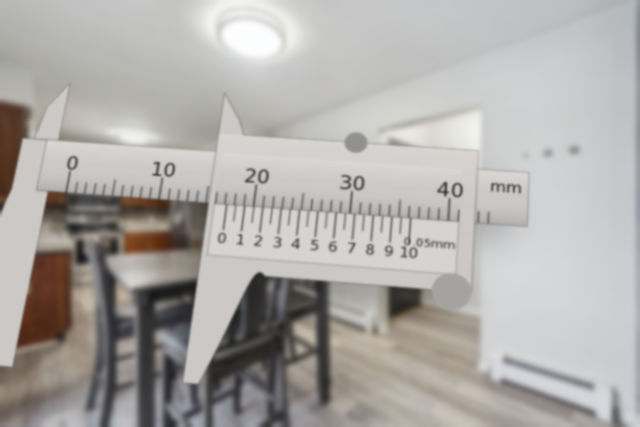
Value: 17.2 mm
